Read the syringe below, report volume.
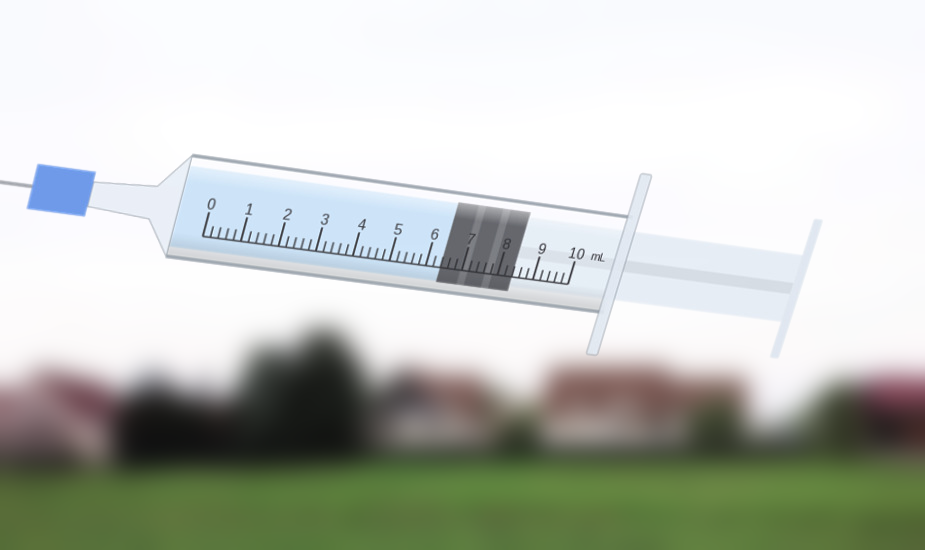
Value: 6.4 mL
